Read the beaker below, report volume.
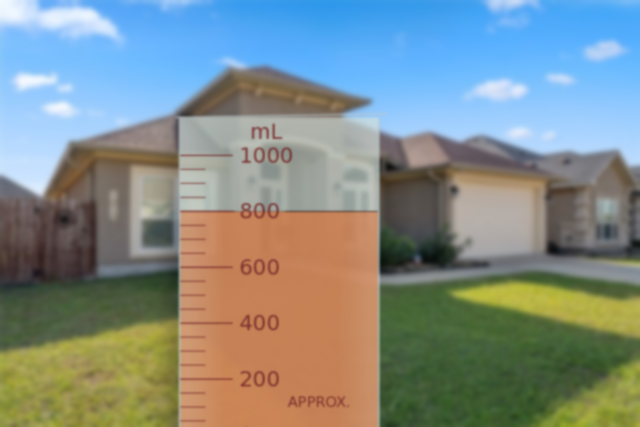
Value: 800 mL
